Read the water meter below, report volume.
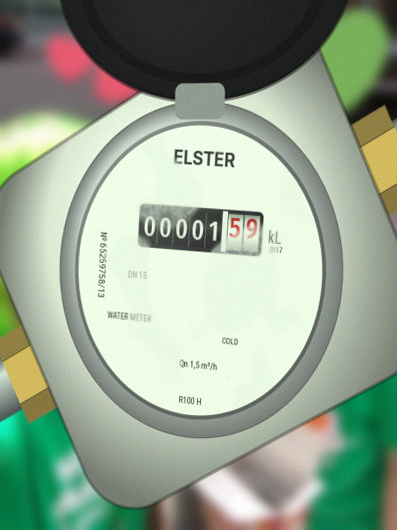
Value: 1.59 kL
